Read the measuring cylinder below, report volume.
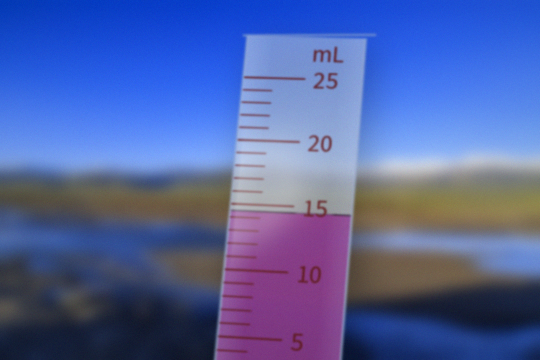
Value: 14.5 mL
